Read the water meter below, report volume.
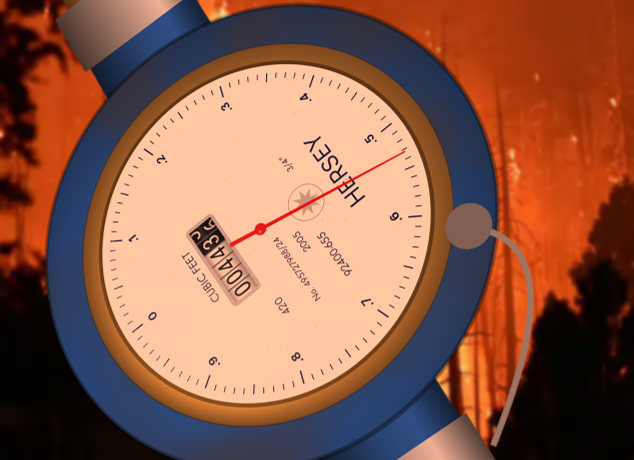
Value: 4435.53 ft³
